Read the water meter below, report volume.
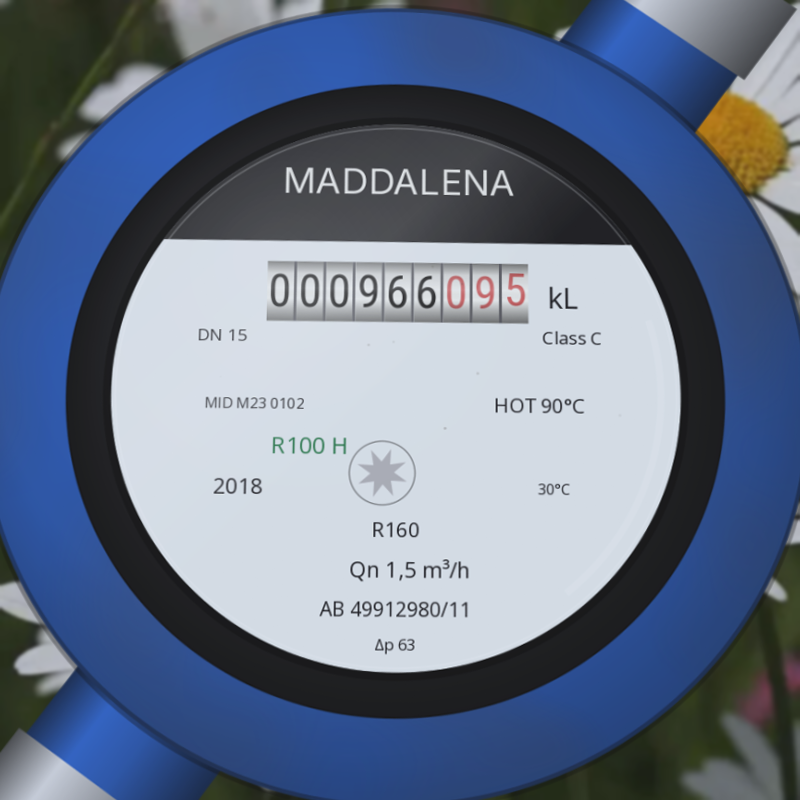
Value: 966.095 kL
